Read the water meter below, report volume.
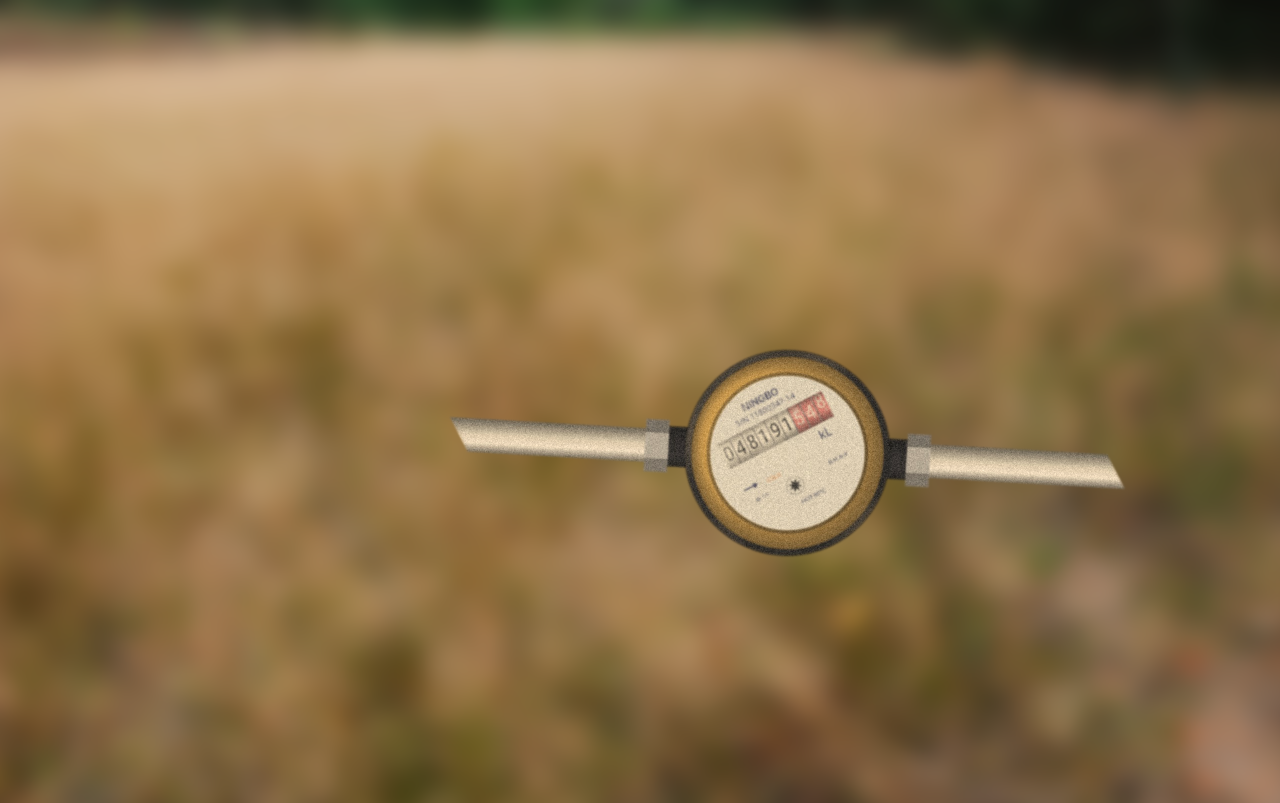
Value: 48191.548 kL
